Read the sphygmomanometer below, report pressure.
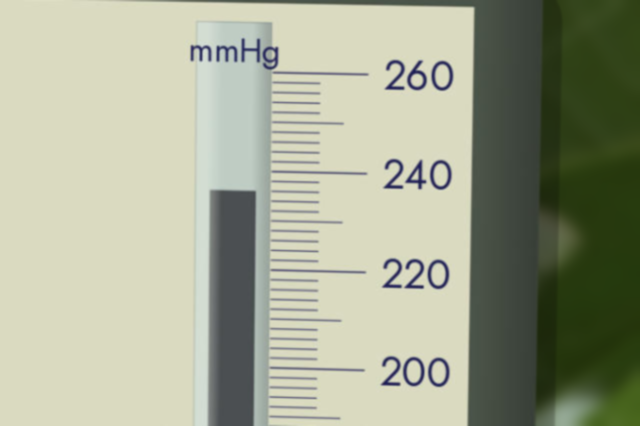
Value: 236 mmHg
